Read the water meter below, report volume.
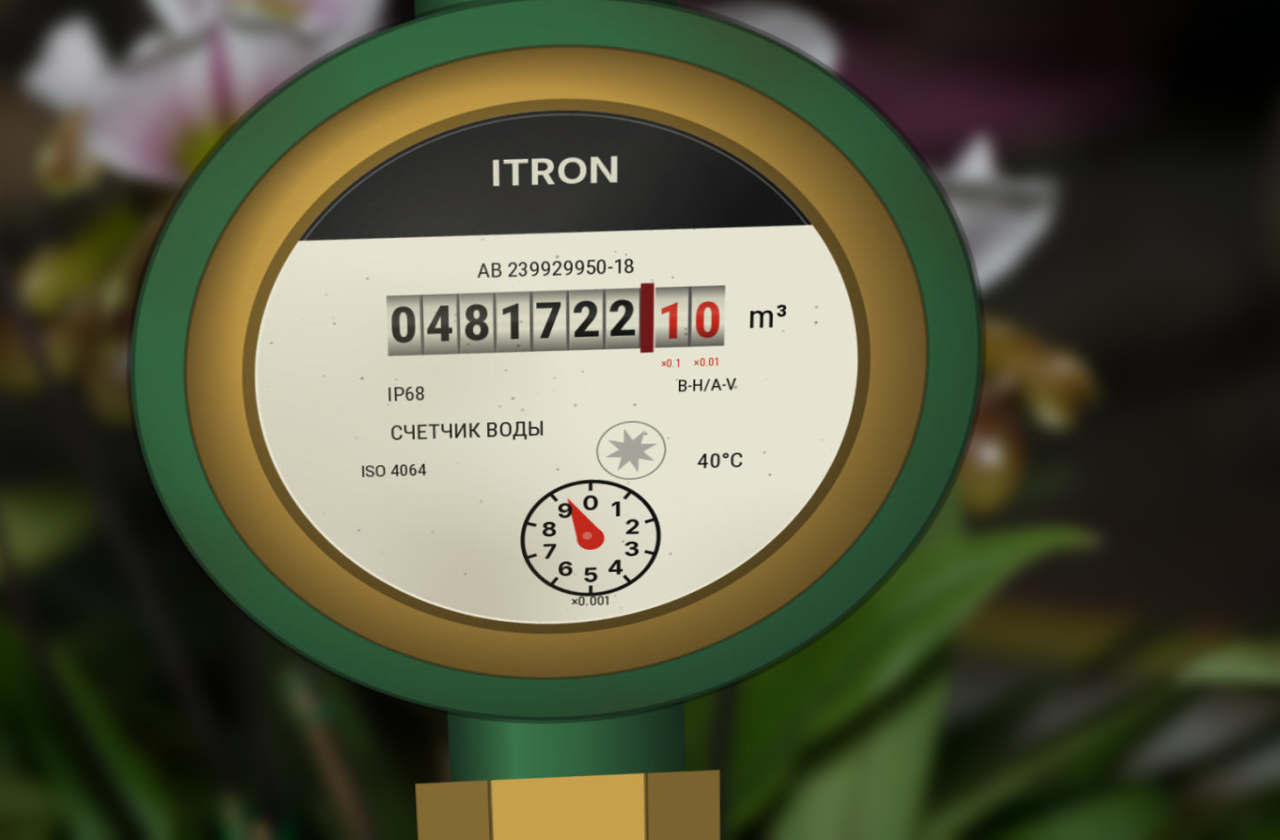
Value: 481722.099 m³
